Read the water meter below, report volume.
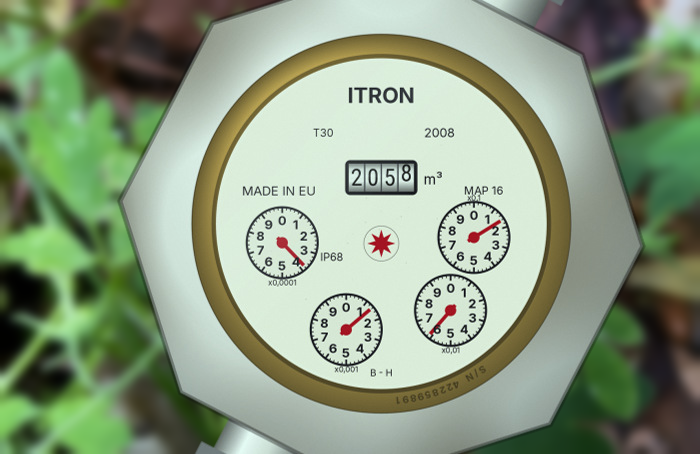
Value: 2058.1613 m³
